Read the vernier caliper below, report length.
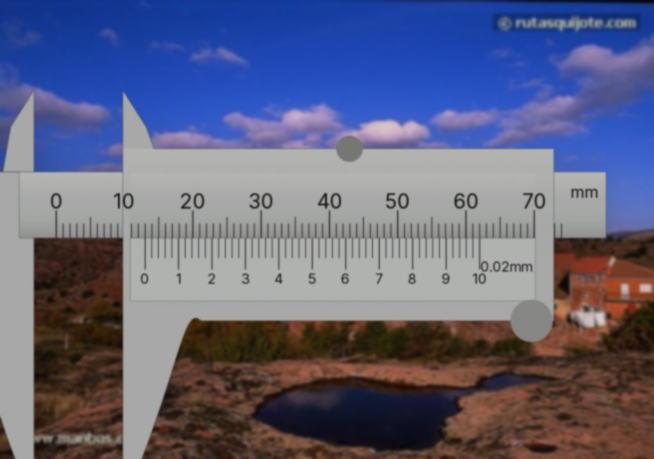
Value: 13.0 mm
